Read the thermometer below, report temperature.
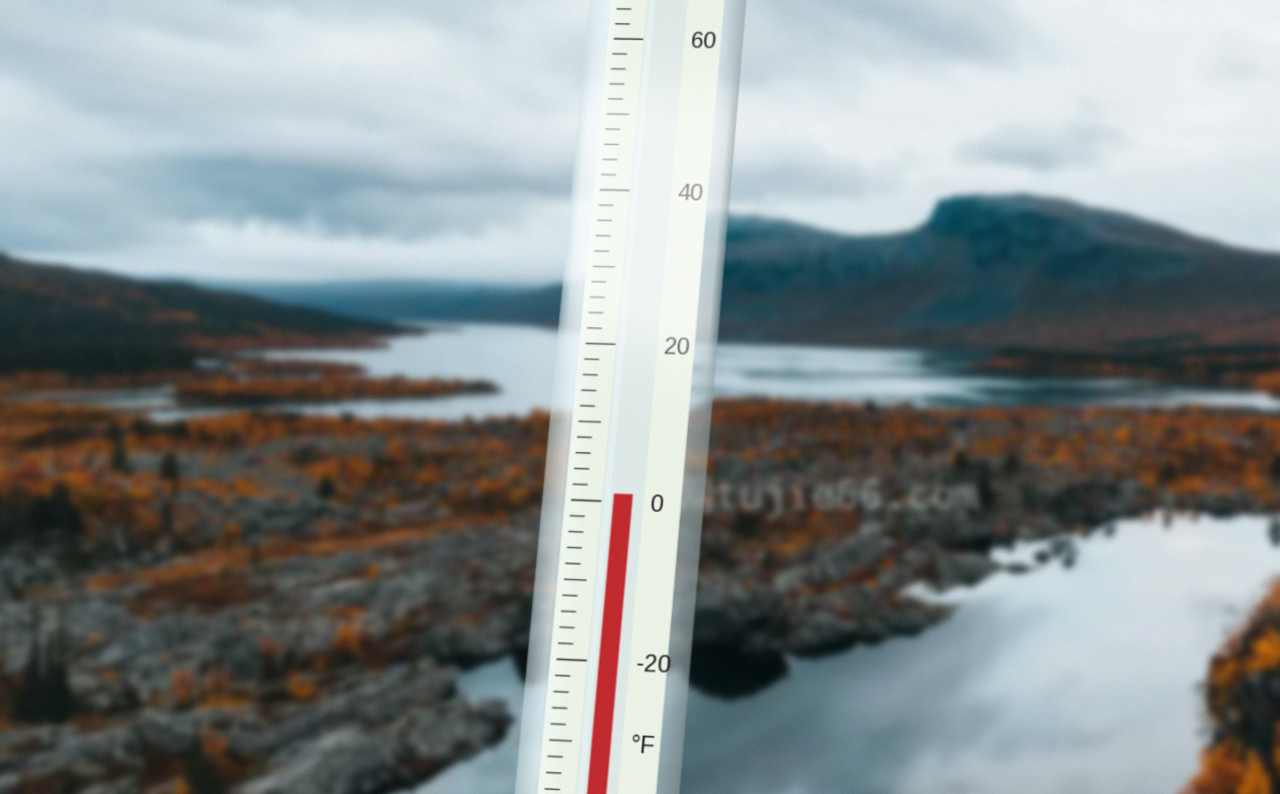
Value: 1 °F
